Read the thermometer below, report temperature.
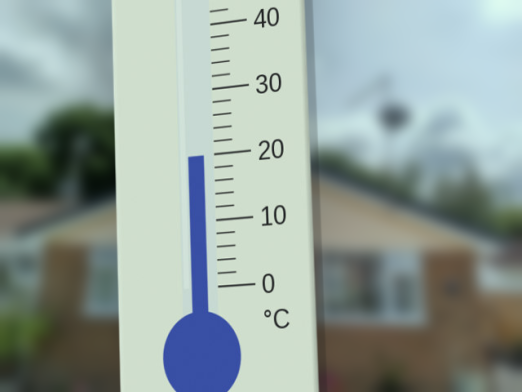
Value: 20 °C
